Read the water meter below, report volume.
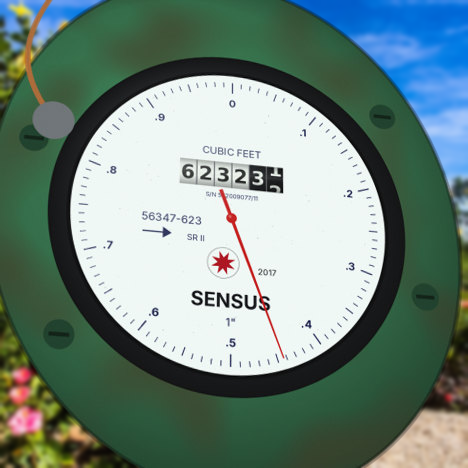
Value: 623231.44 ft³
